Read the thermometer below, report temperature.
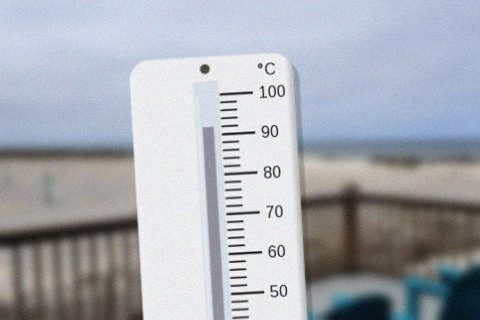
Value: 92 °C
